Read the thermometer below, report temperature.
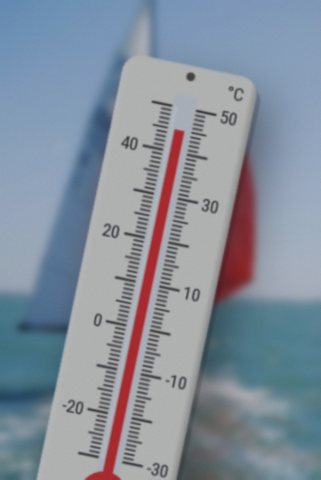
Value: 45 °C
